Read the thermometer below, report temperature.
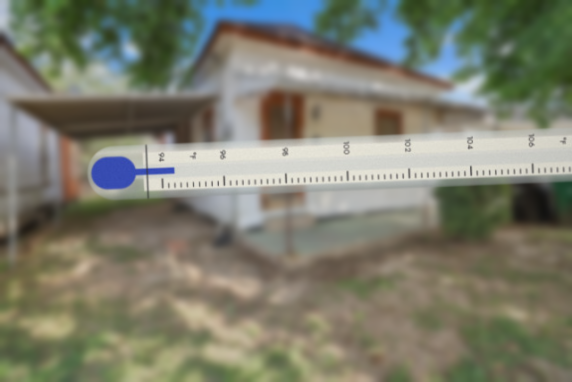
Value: 94.4 °F
